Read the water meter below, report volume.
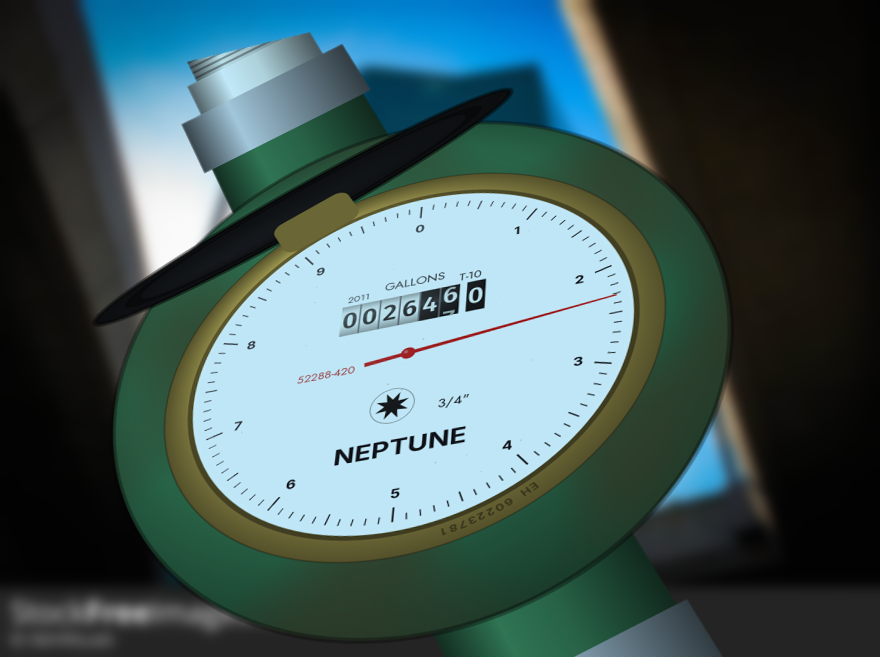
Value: 26462.3 gal
